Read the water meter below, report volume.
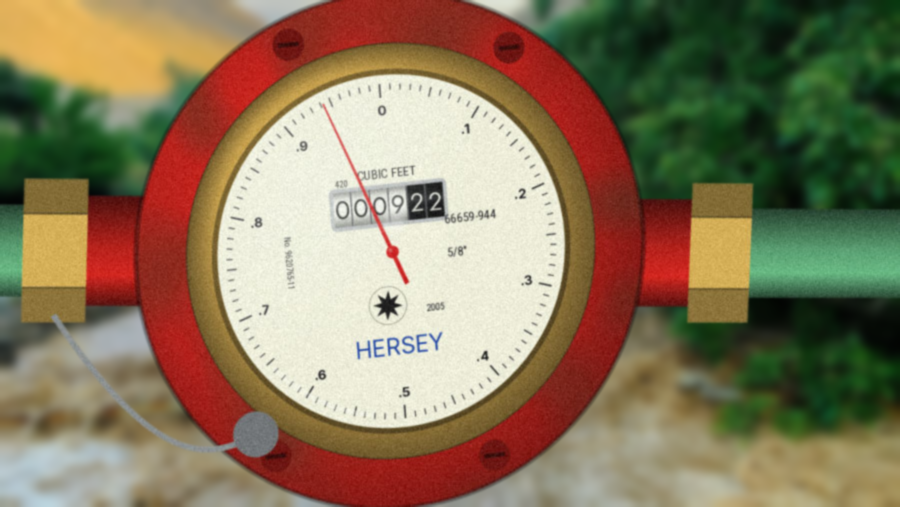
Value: 921.94 ft³
